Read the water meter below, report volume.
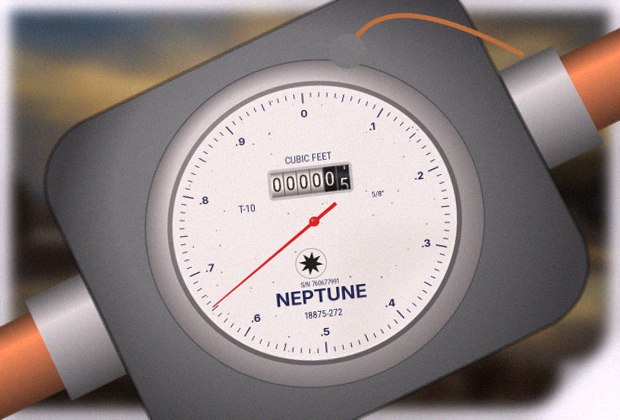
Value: 4.65 ft³
